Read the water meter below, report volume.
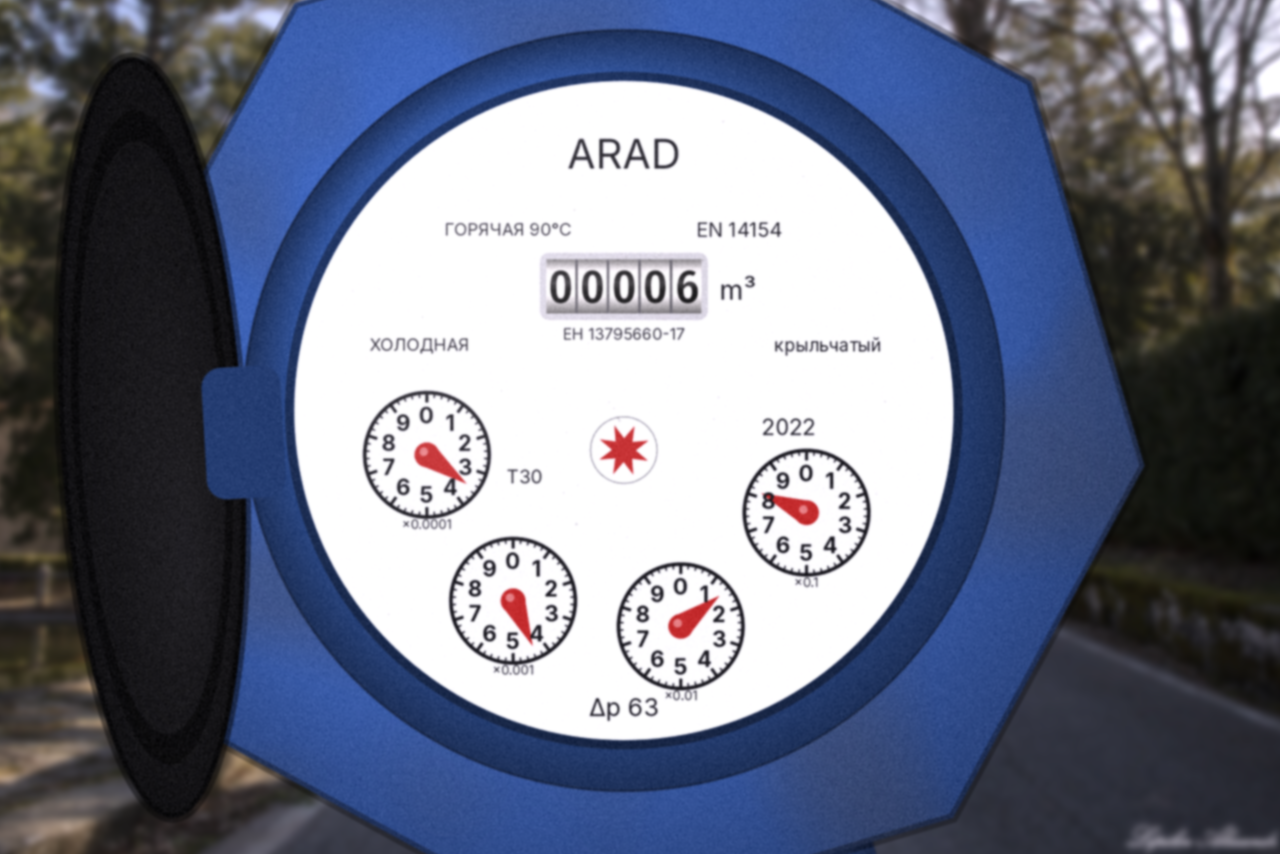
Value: 6.8143 m³
